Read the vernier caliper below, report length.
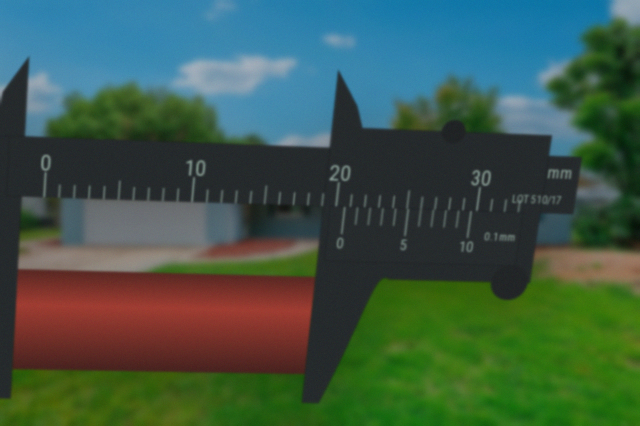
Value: 20.6 mm
